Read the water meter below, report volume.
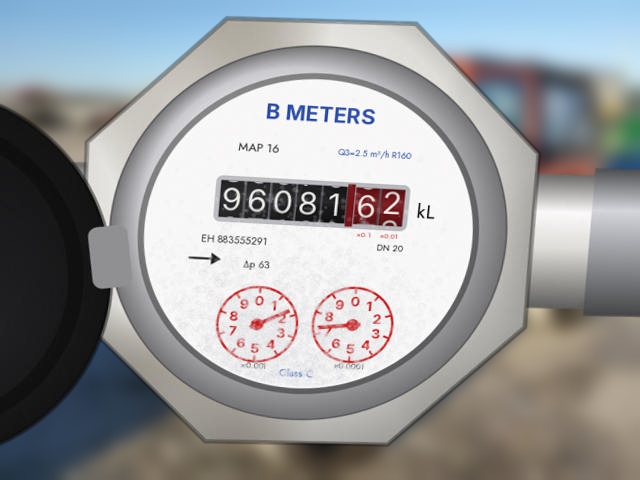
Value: 96081.6217 kL
